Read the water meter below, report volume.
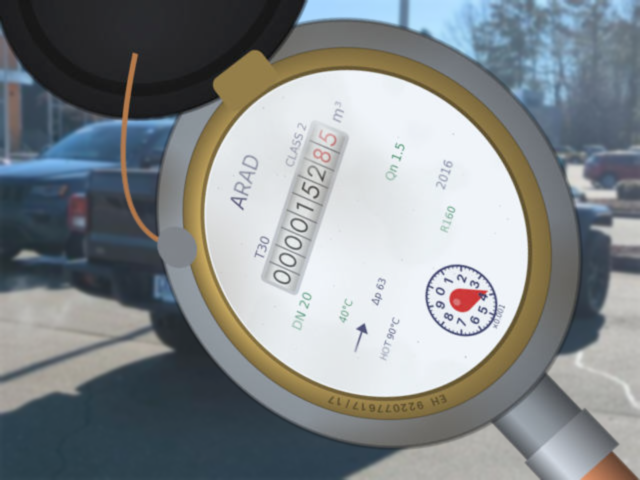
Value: 152.853 m³
